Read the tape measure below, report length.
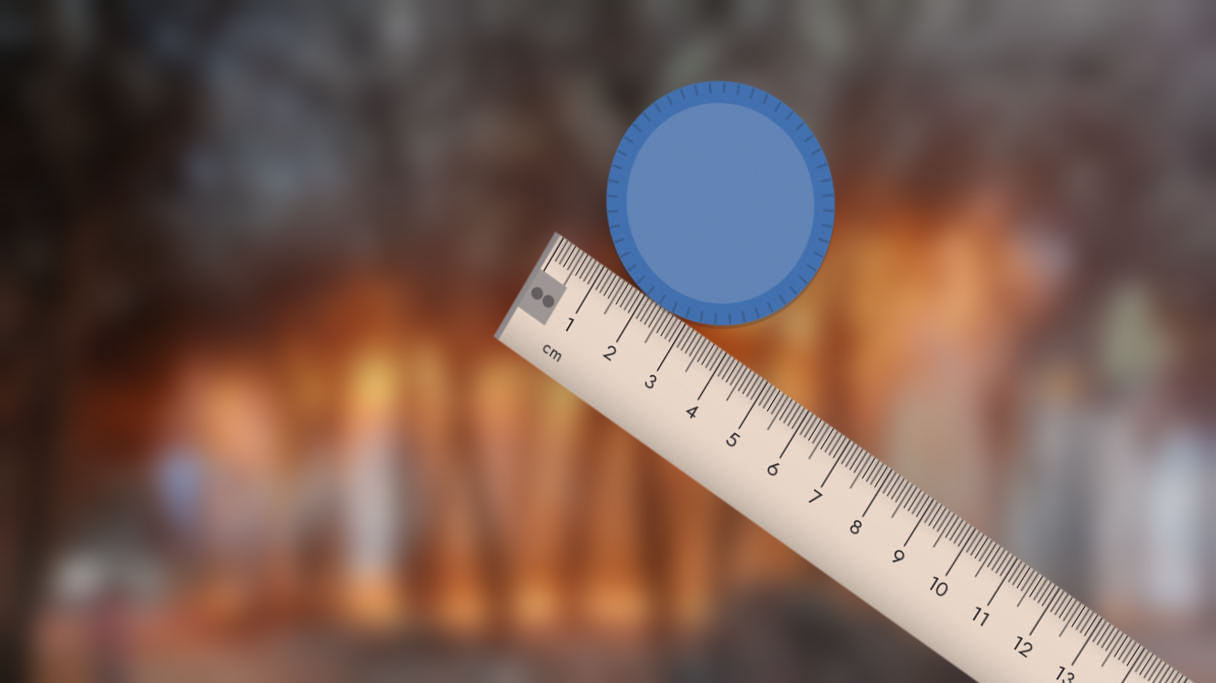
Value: 4.7 cm
